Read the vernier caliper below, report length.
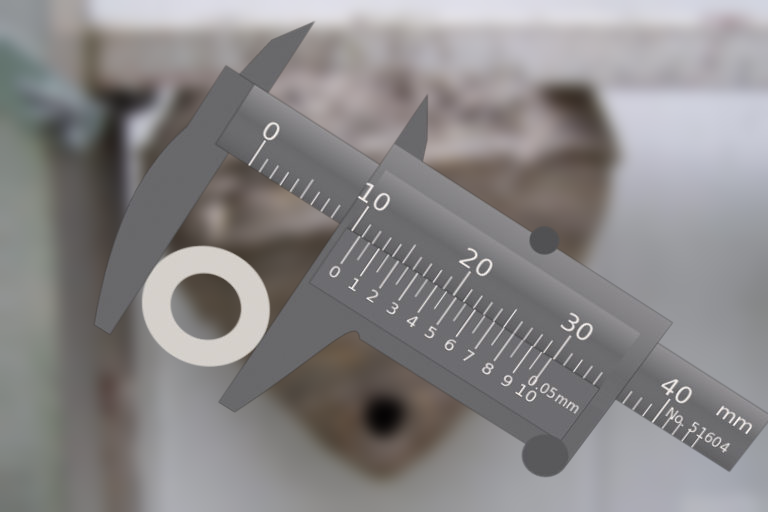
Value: 10.8 mm
